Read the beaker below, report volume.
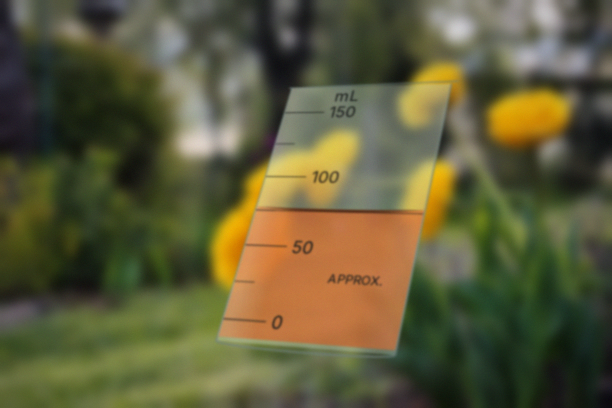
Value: 75 mL
